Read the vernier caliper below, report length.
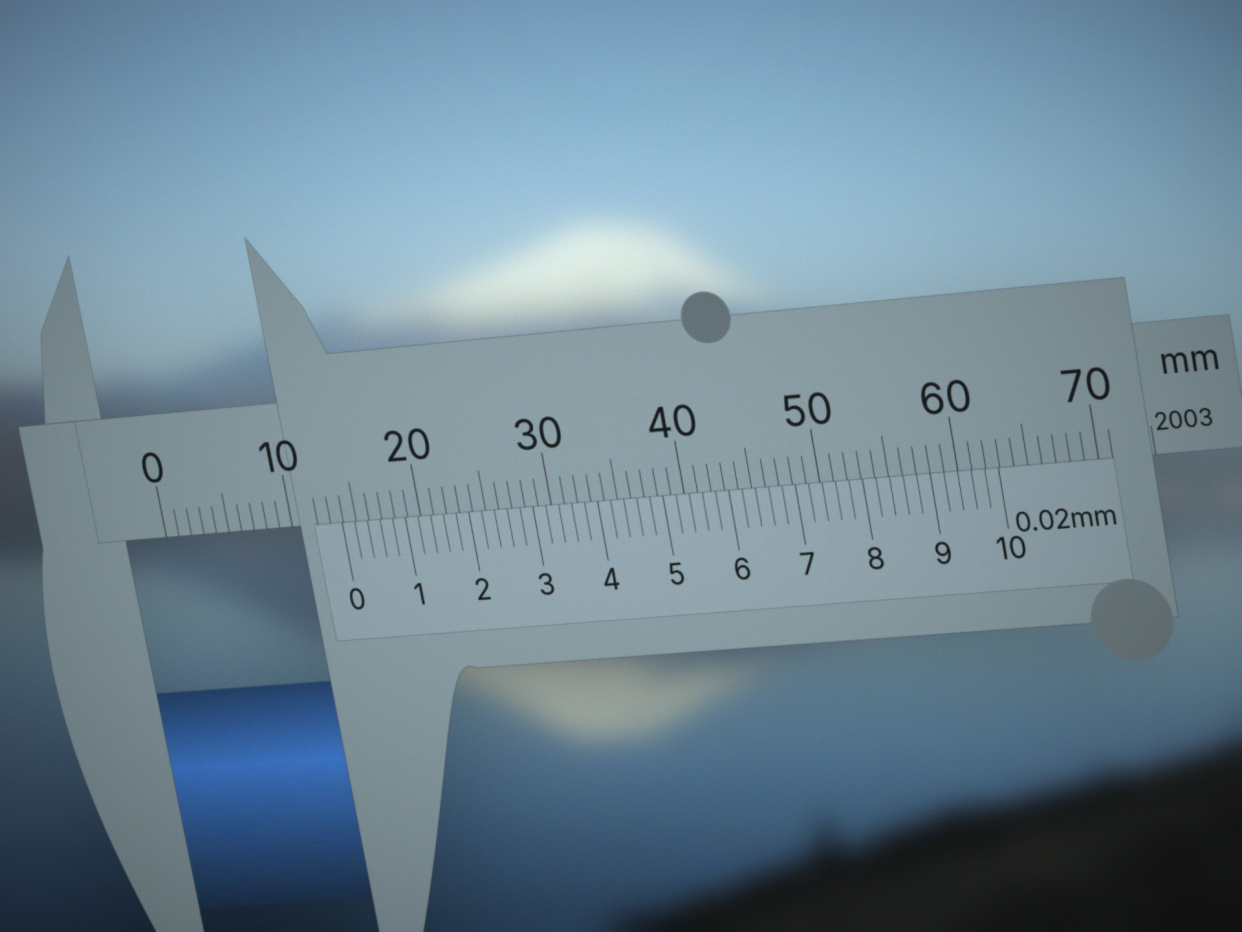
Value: 13.9 mm
